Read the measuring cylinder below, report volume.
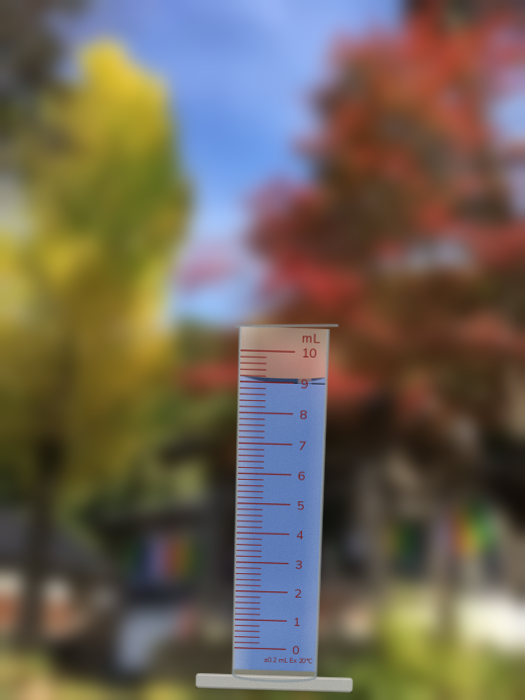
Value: 9 mL
